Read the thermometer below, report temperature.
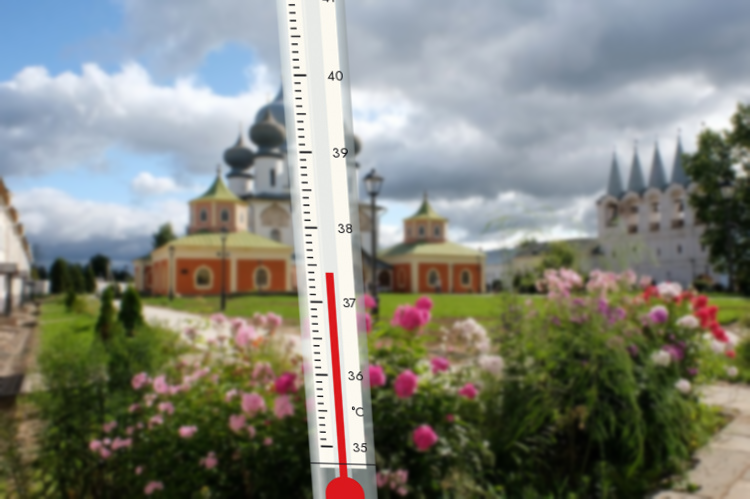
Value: 37.4 °C
